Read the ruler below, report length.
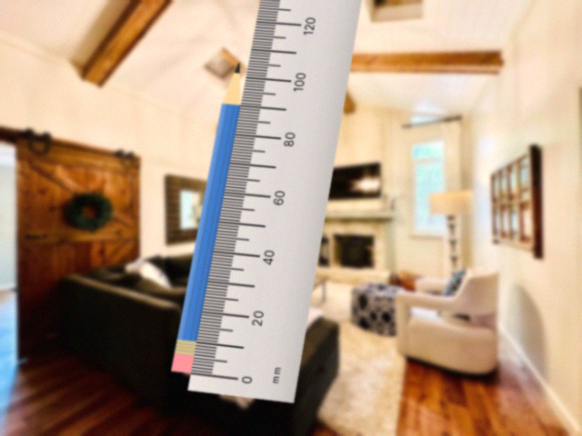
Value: 105 mm
